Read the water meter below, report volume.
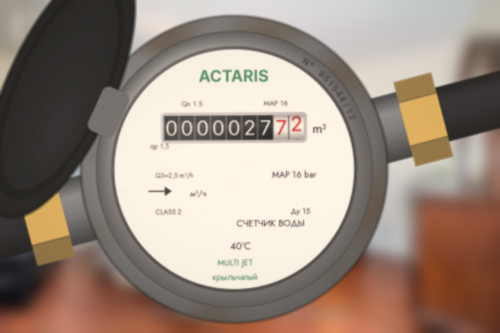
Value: 27.72 m³
